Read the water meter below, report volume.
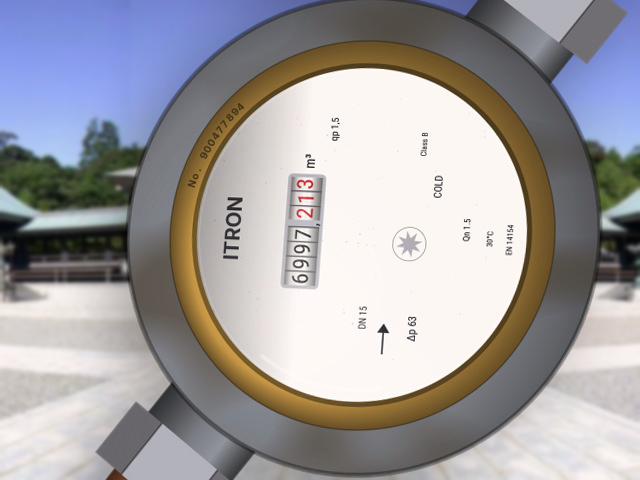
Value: 6997.213 m³
